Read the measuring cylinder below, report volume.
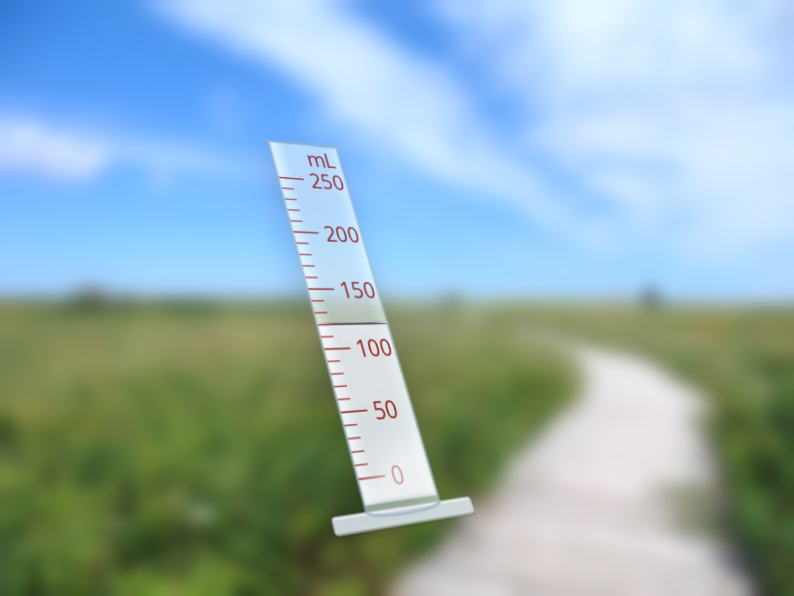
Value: 120 mL
